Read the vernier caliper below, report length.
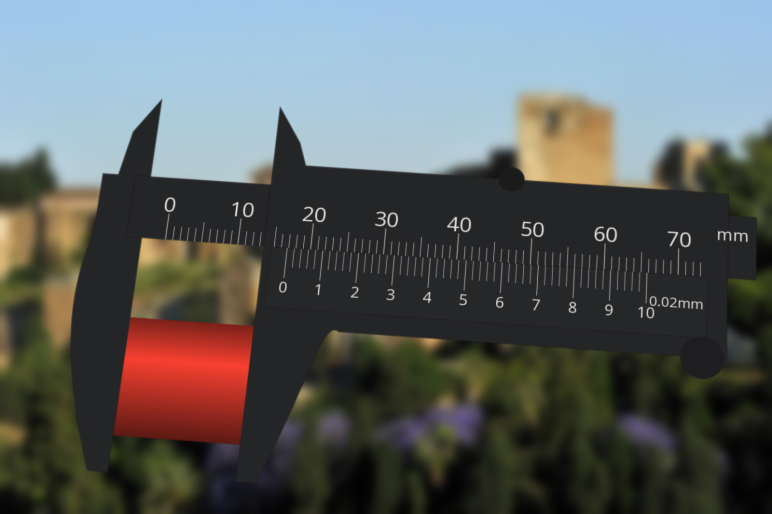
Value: 16.8 mm
